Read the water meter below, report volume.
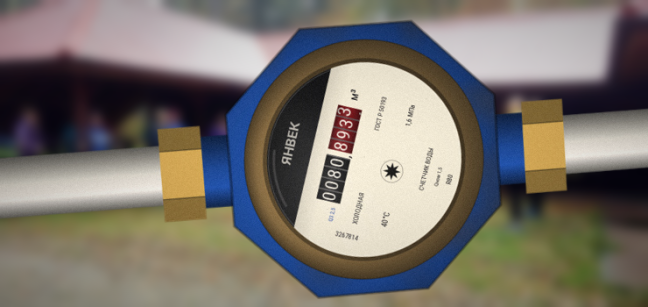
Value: 80.8933 m³
